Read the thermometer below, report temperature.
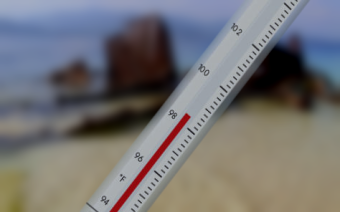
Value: 98.4 °F
